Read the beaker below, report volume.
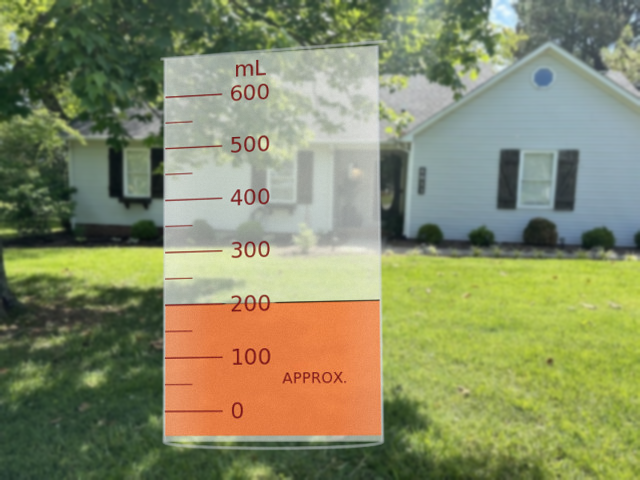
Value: 200 mL
